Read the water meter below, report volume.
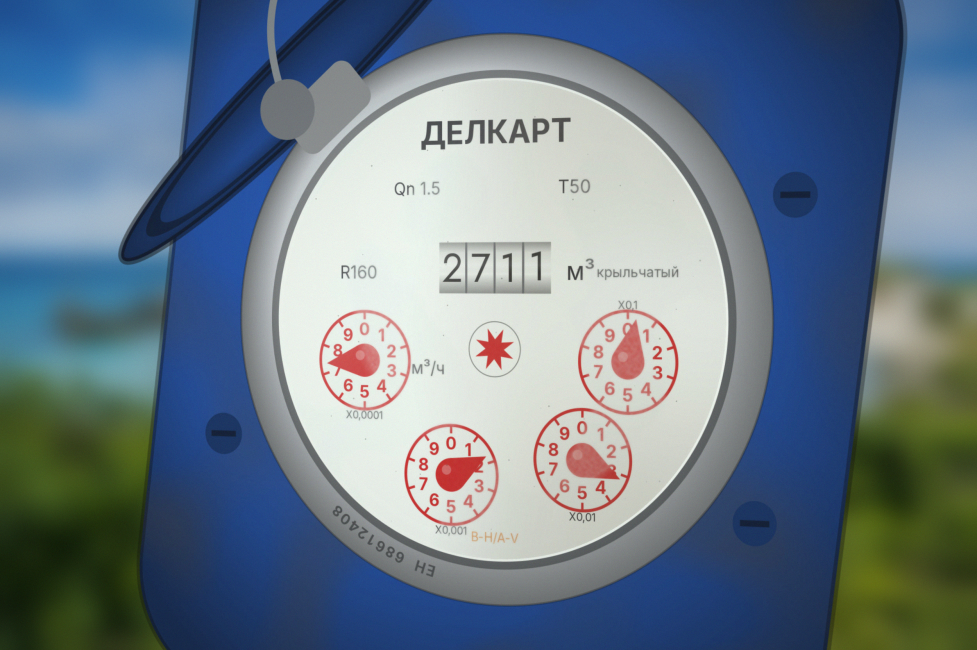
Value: 2711.0317 m³
